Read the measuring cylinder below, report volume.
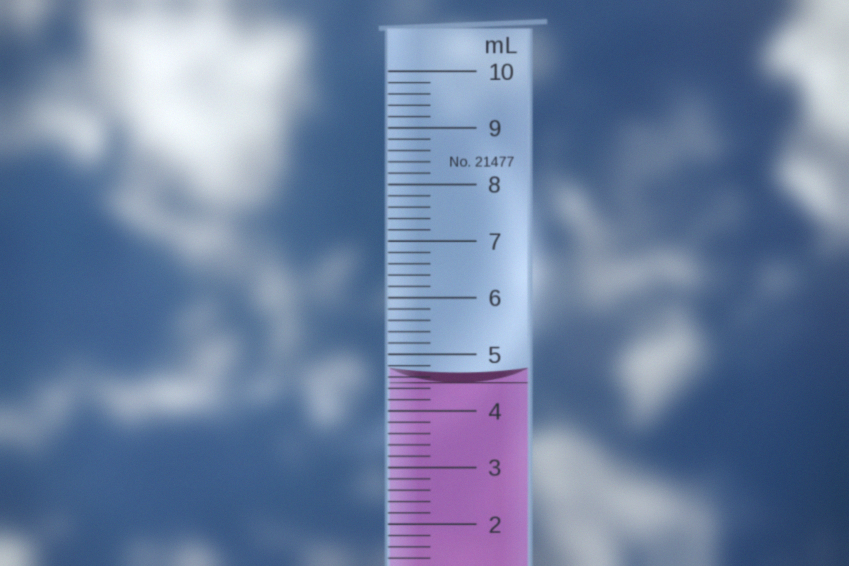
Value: 4.5 mL
